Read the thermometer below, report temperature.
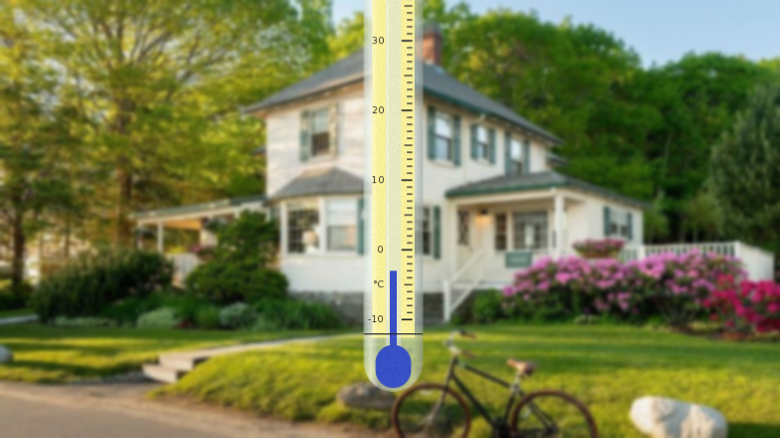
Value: -3 °C
